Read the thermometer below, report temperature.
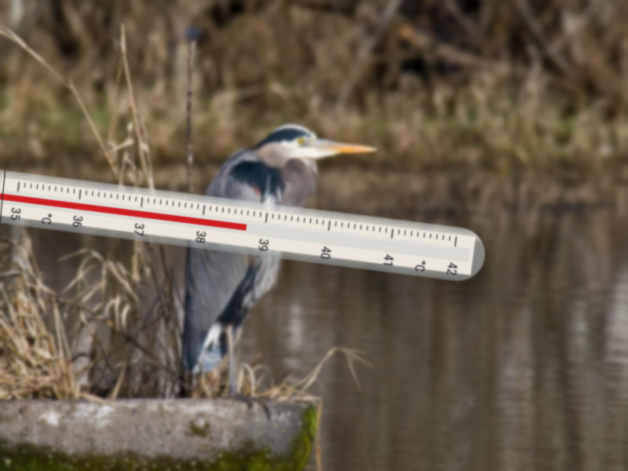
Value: 38.7 °C
